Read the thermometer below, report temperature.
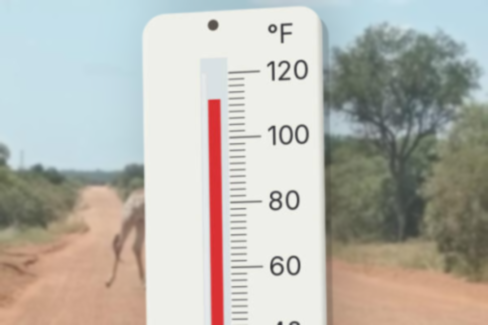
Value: 112 °F
